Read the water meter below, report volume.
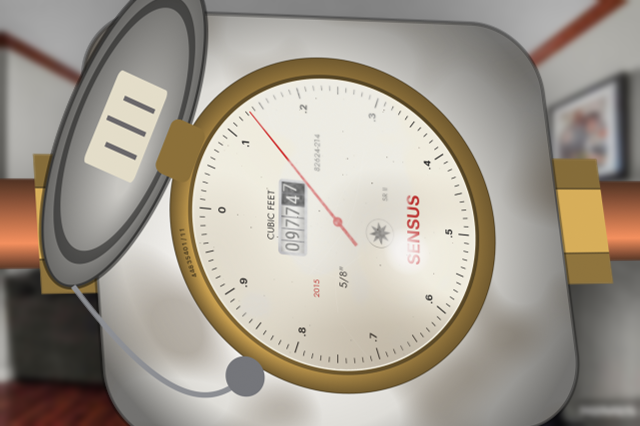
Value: 97747.13 ft³
